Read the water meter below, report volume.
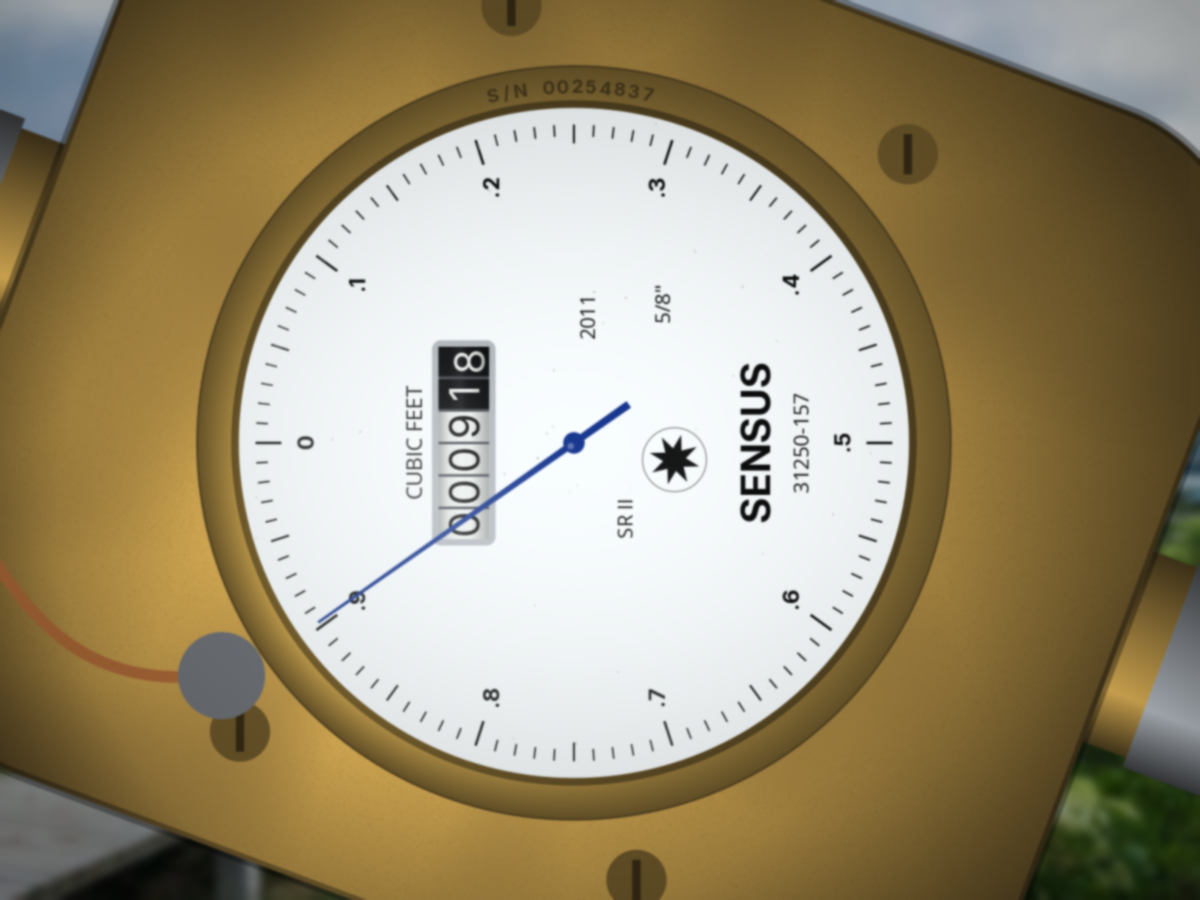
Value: 917.90 ft³
